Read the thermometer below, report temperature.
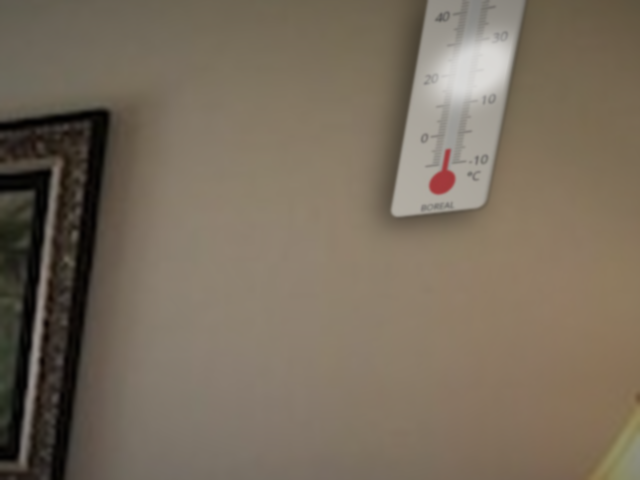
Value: -5 °C
